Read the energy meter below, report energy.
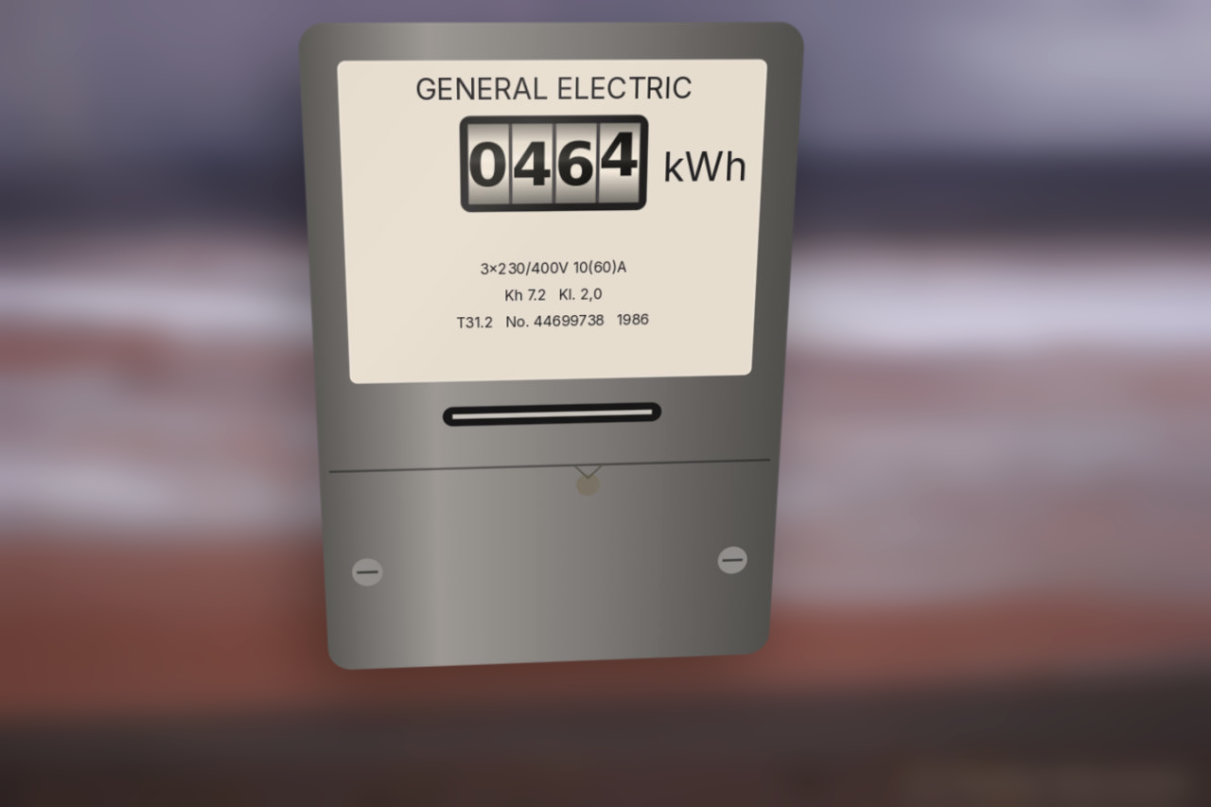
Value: 464 kWh
